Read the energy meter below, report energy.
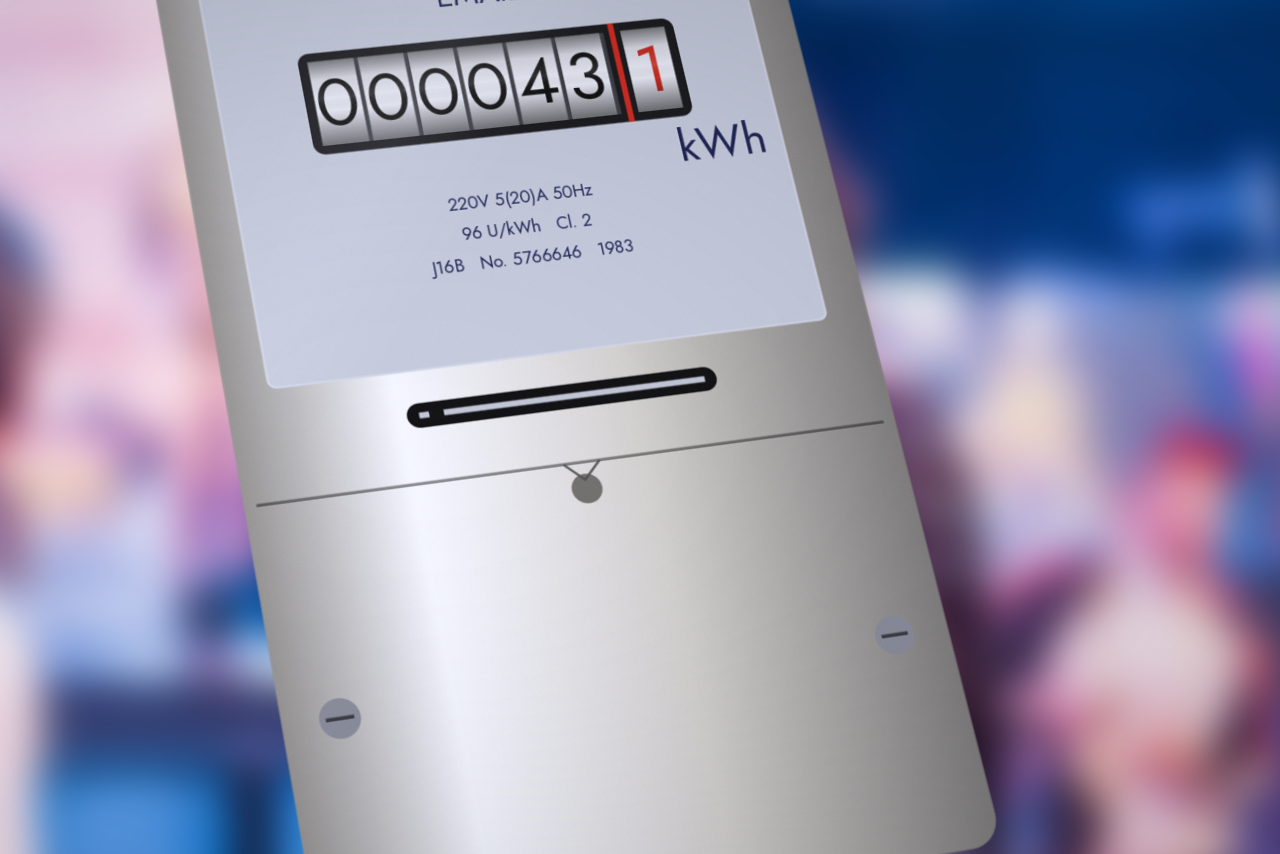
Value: 43.1 kWh
